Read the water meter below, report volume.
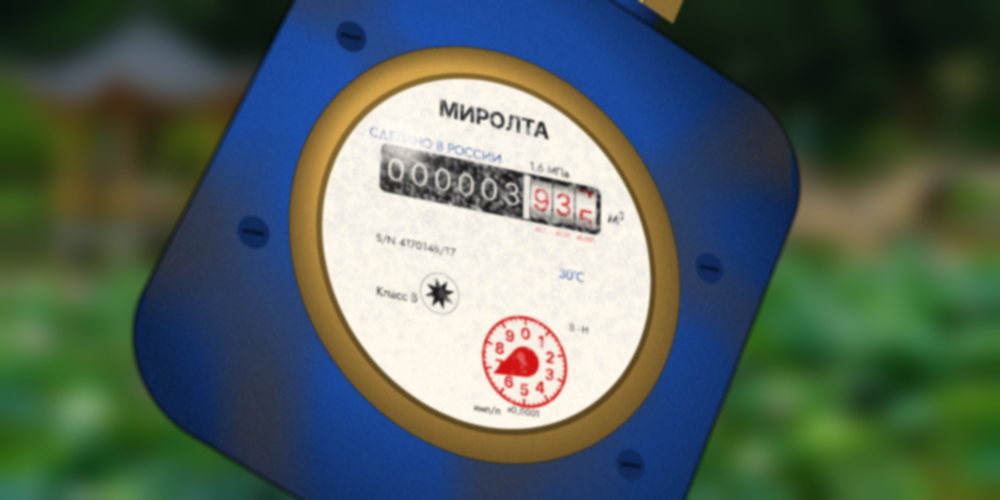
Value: 3.9346 m³
